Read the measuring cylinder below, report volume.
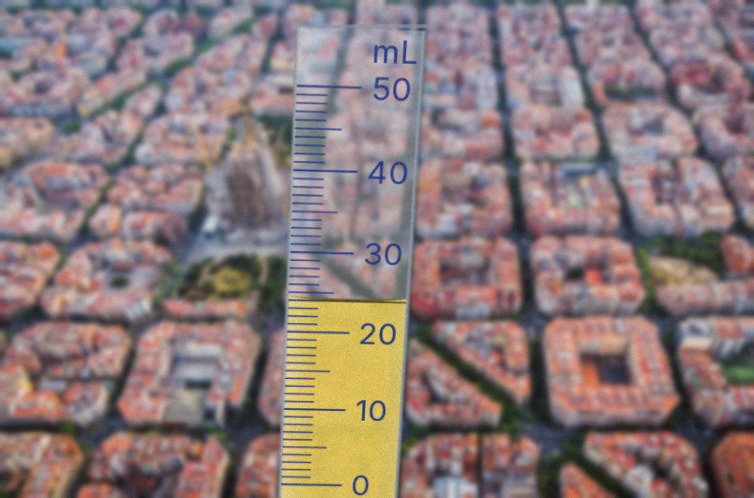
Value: 24 mL
